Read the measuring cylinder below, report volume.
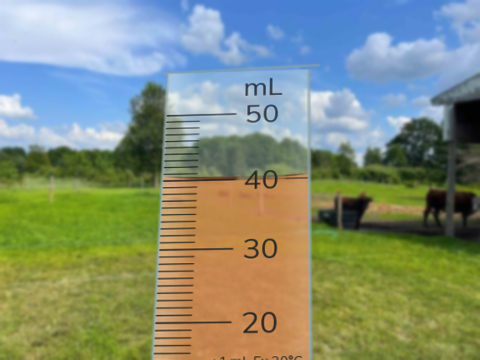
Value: 40 mL
